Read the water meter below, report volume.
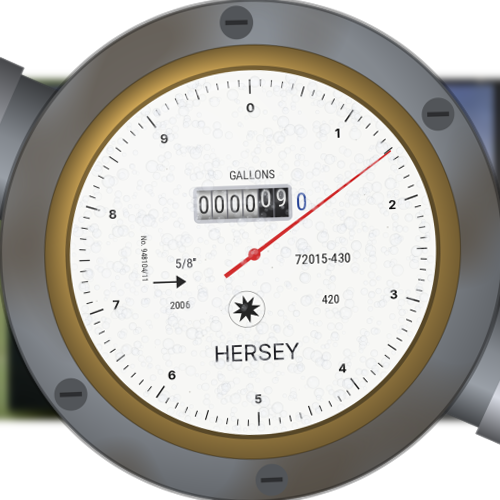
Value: 91.5 gal
